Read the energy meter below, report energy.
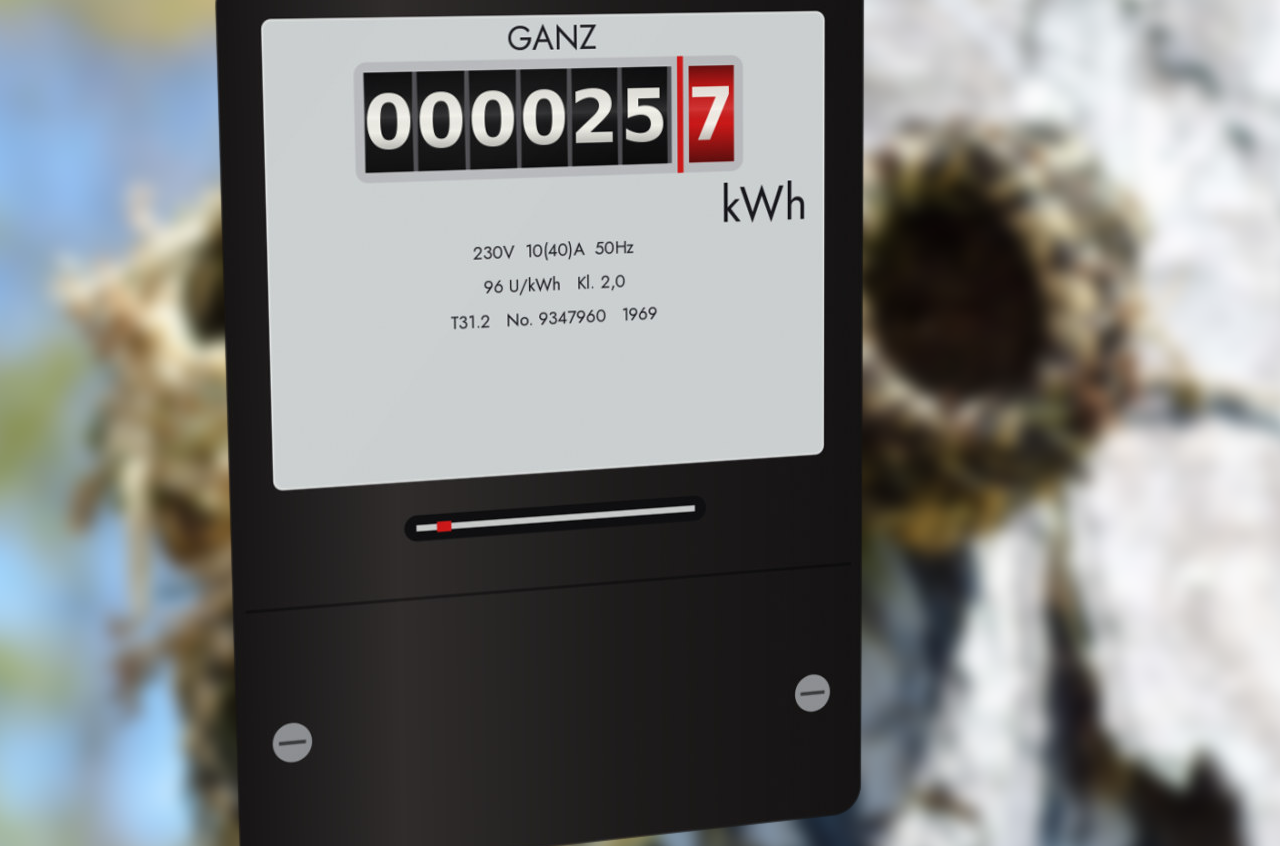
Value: 25.7 kWh
